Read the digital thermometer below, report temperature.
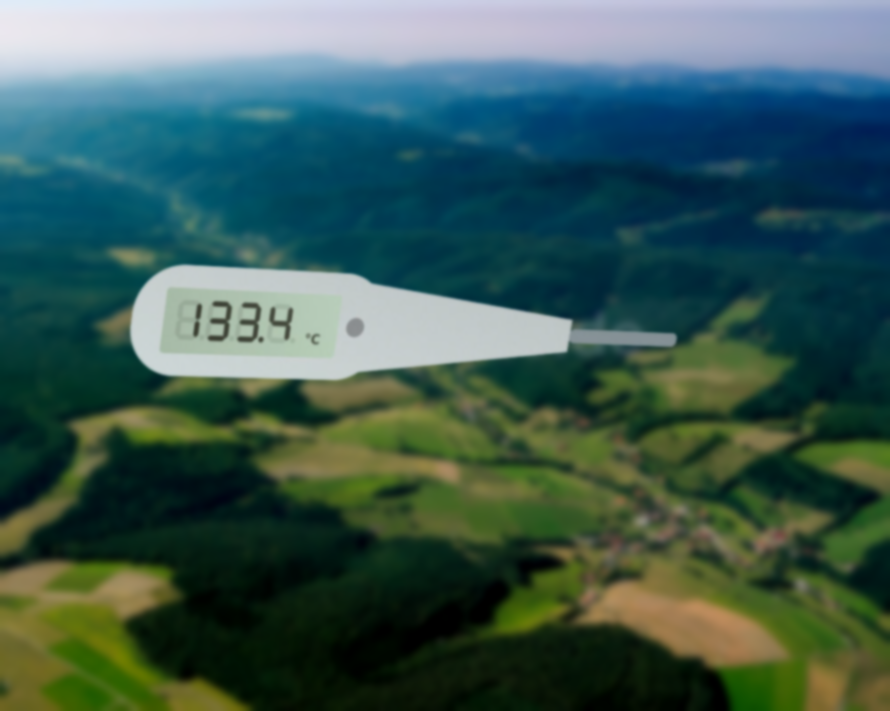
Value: 133.4 °C
